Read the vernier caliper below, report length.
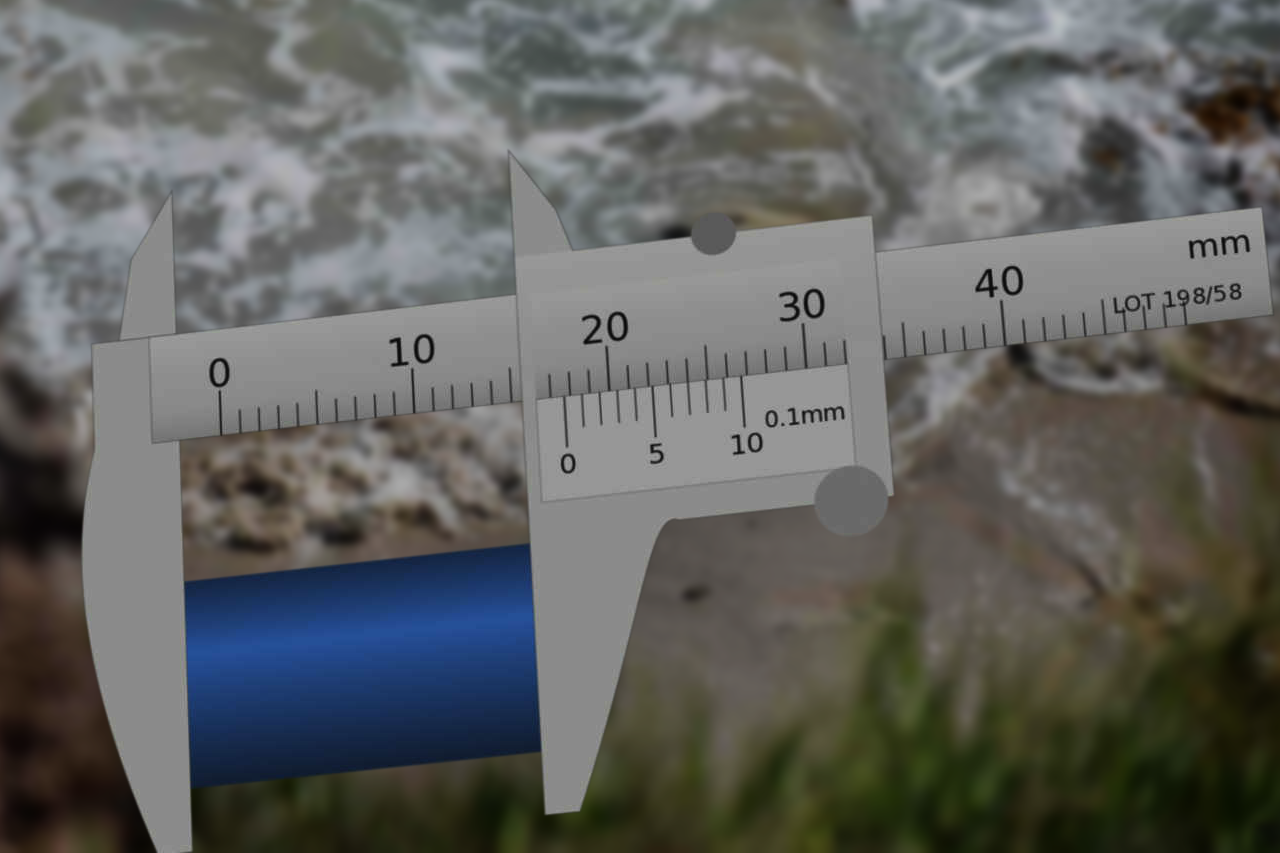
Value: 17.7 mm
